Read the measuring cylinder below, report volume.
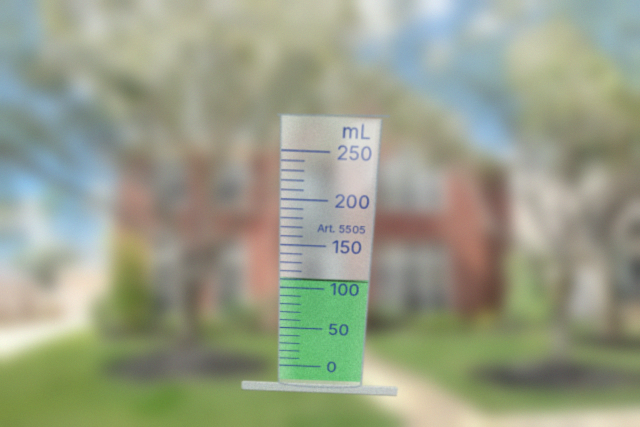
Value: 110 mL
